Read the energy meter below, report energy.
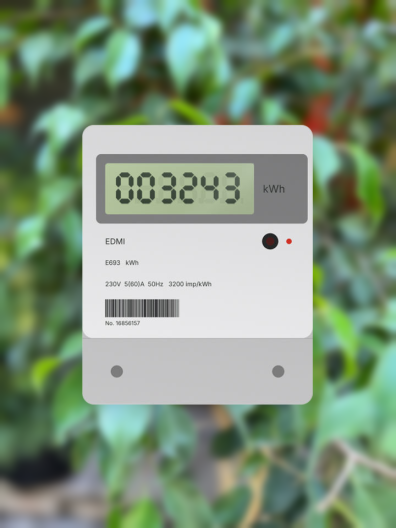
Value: 3243 kWh
